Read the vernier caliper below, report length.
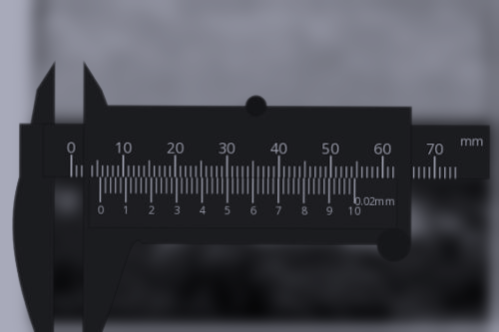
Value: 5.6 mm
